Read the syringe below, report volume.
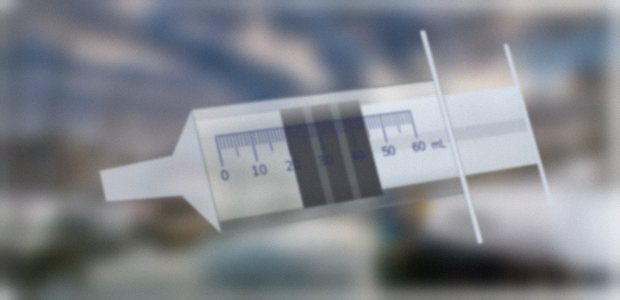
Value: 20 mL
